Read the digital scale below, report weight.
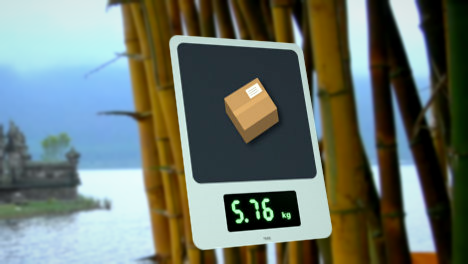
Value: 5.76 kg
